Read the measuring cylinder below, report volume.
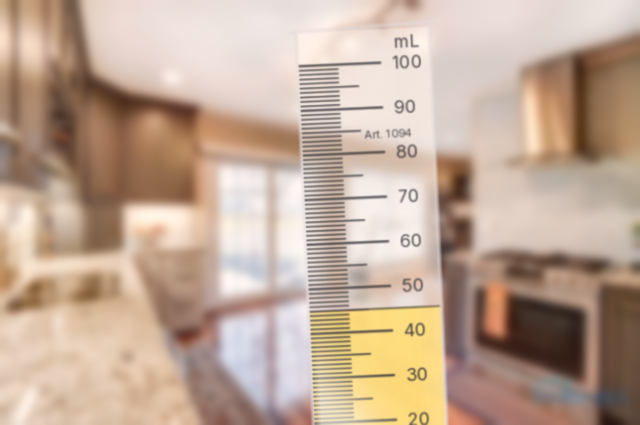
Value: 45 mL
